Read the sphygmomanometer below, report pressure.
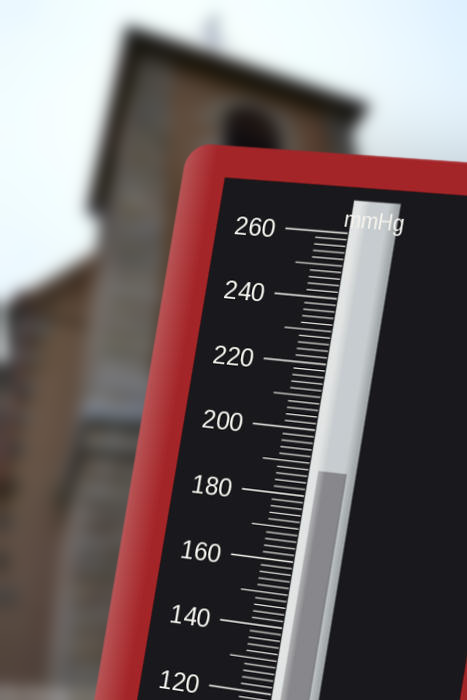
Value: 188 mmHg
